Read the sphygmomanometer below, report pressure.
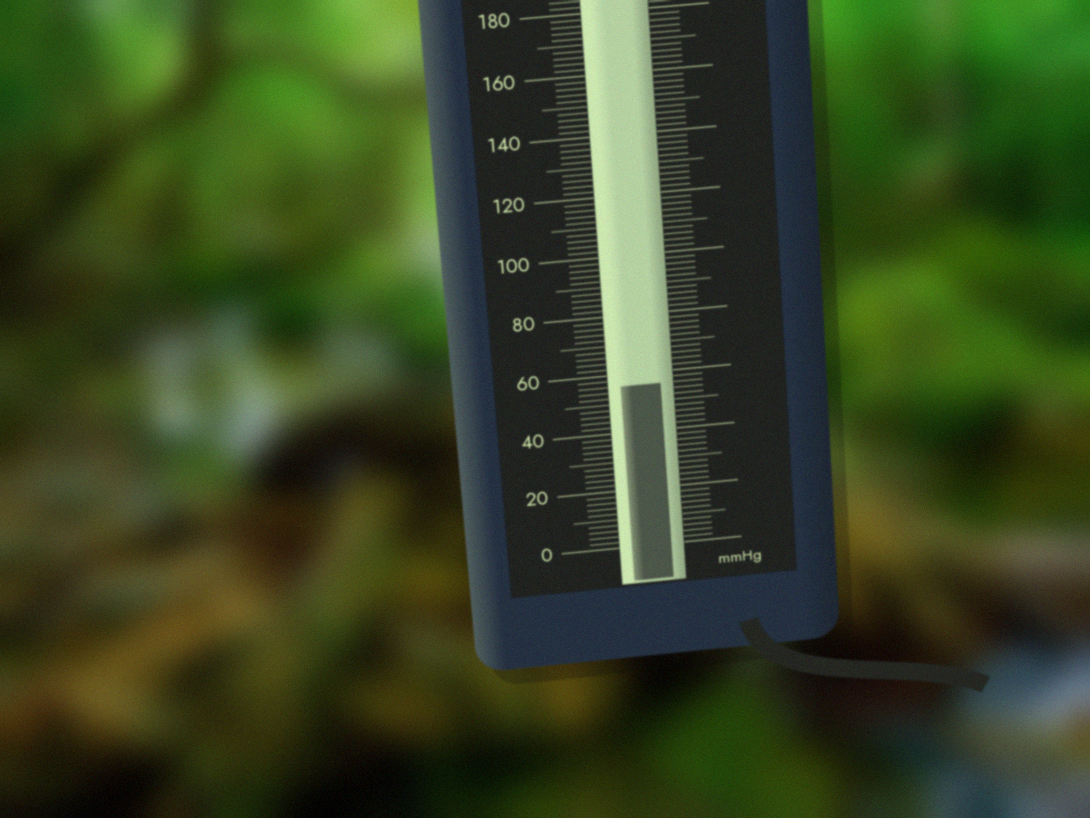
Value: 56 mmHg
